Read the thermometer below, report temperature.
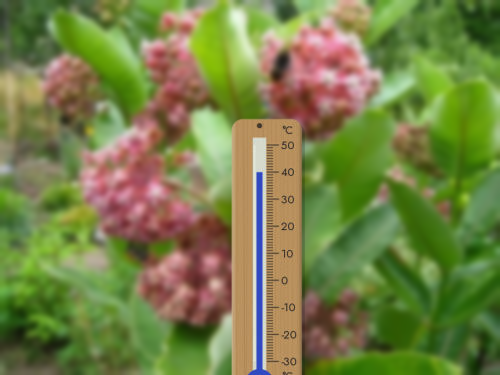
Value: 40 °C
